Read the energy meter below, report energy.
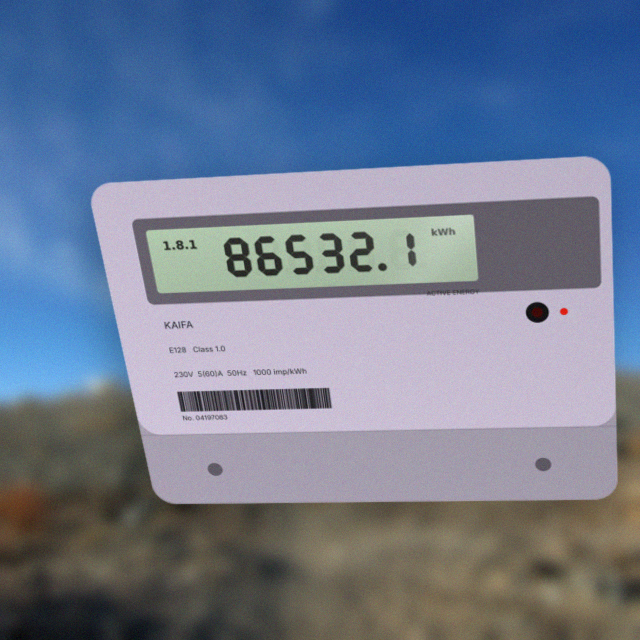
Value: 86532.1 kWh
